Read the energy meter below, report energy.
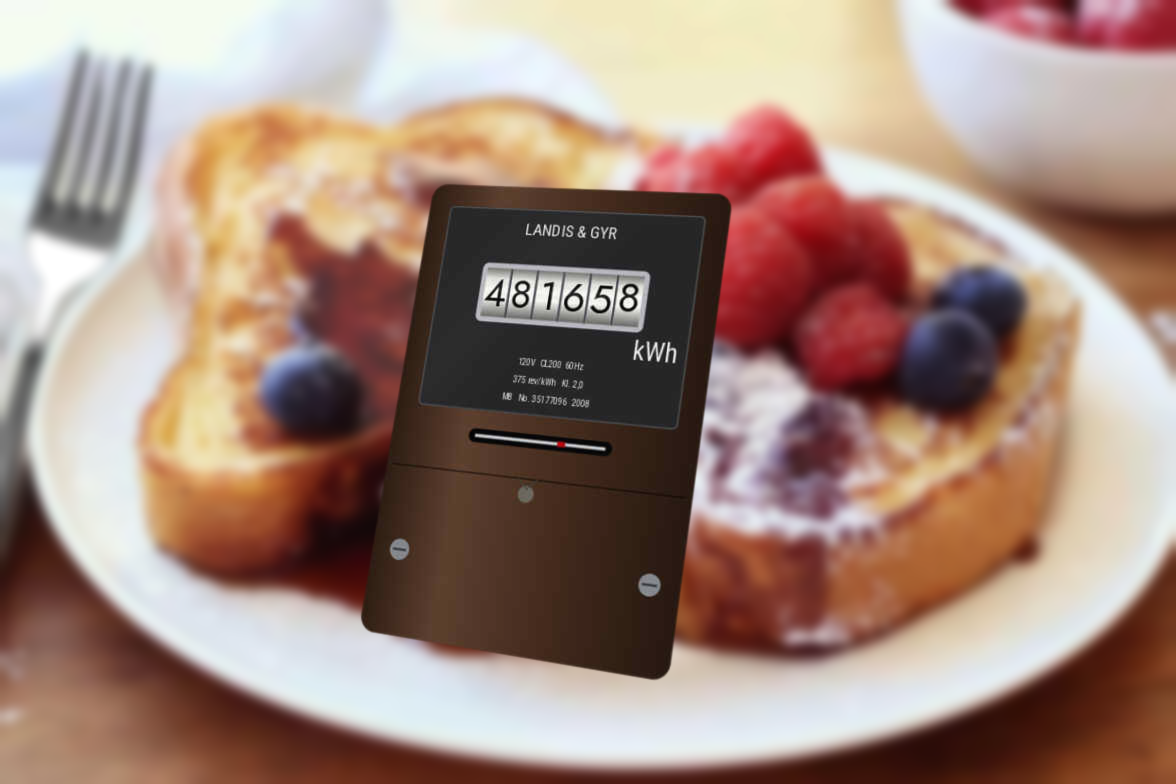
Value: 481658 kWh
